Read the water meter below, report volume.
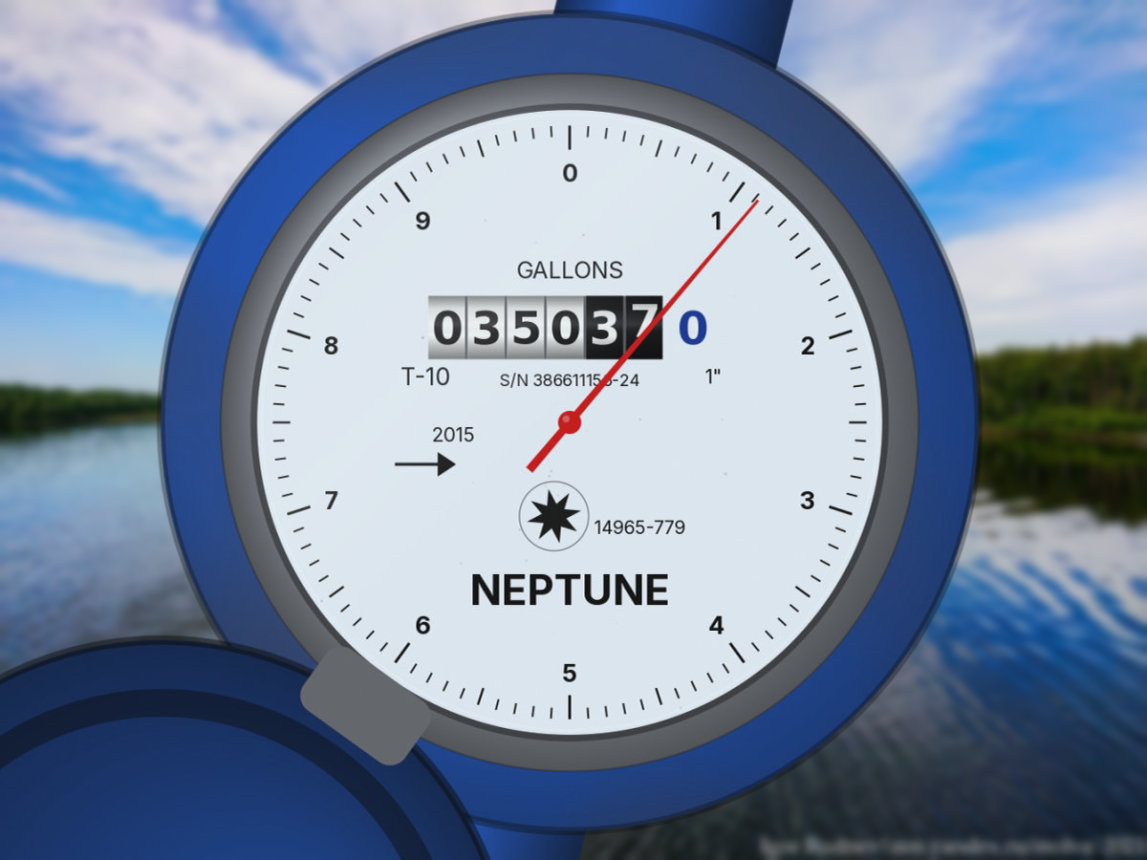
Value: 350371.1 gal
